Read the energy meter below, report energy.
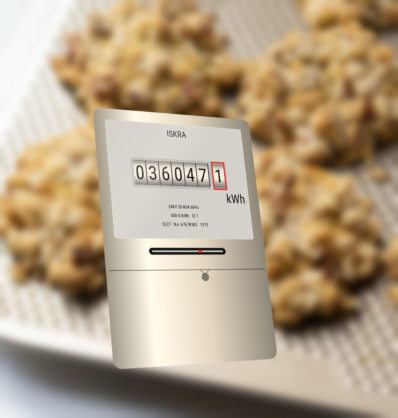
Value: 36047.1 kWh
